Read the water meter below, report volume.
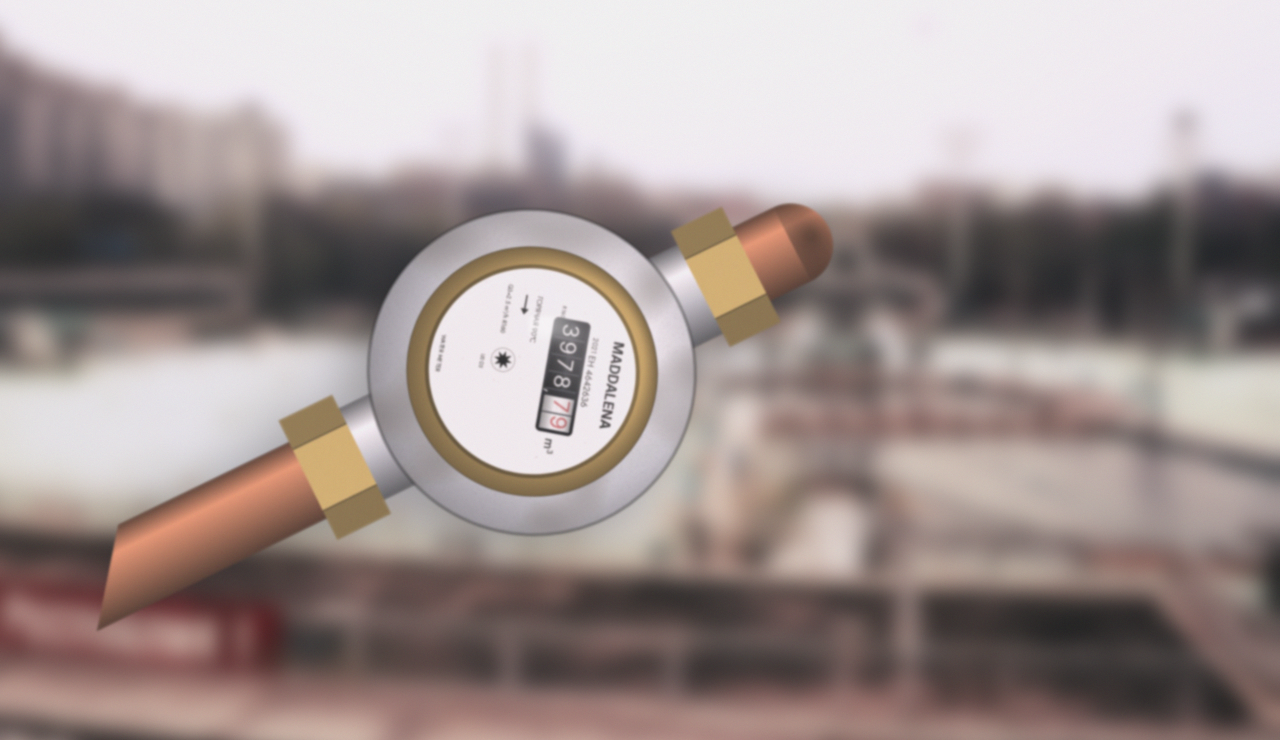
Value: 3978.79 m³
